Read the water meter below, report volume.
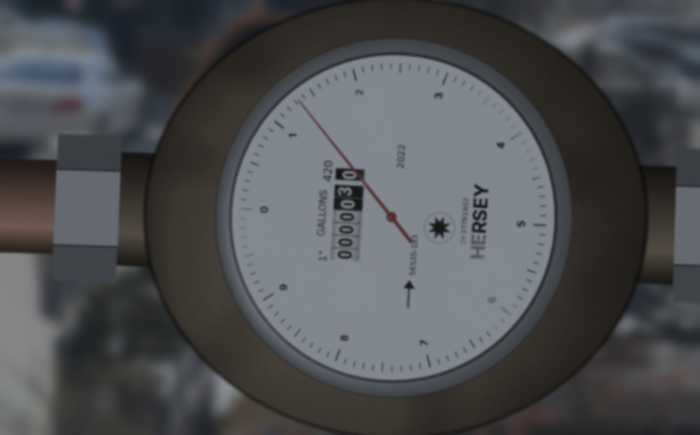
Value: 31.3 gal
